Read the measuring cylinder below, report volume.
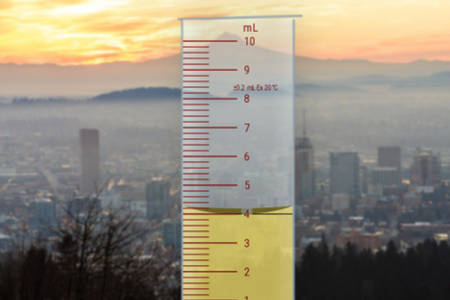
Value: 4 mL
